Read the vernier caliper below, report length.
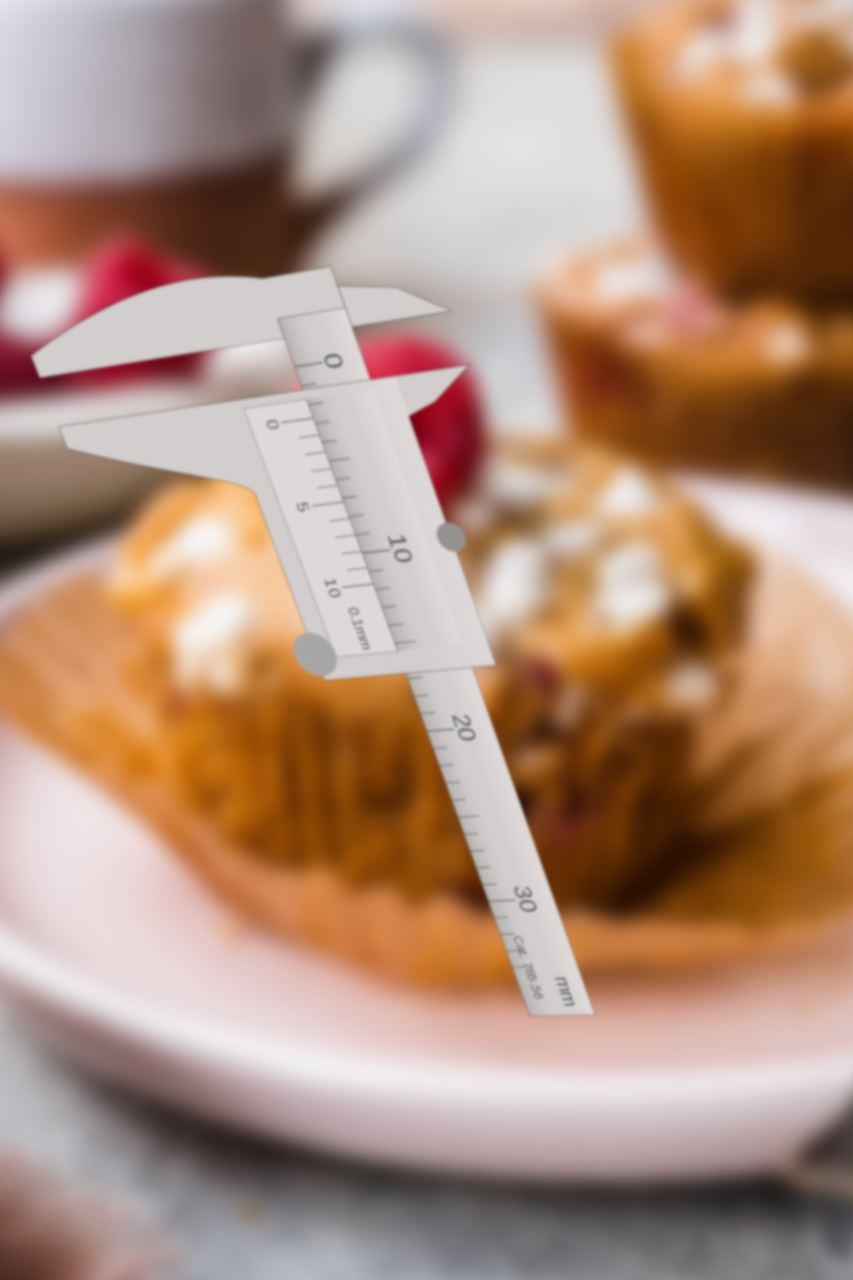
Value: 2.7 mm
